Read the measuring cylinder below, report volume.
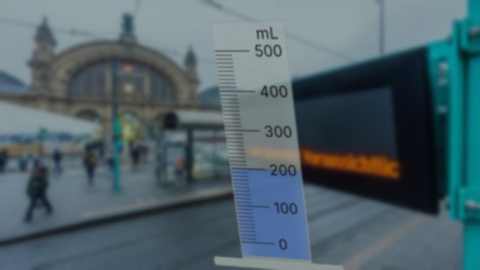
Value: 200 mL
